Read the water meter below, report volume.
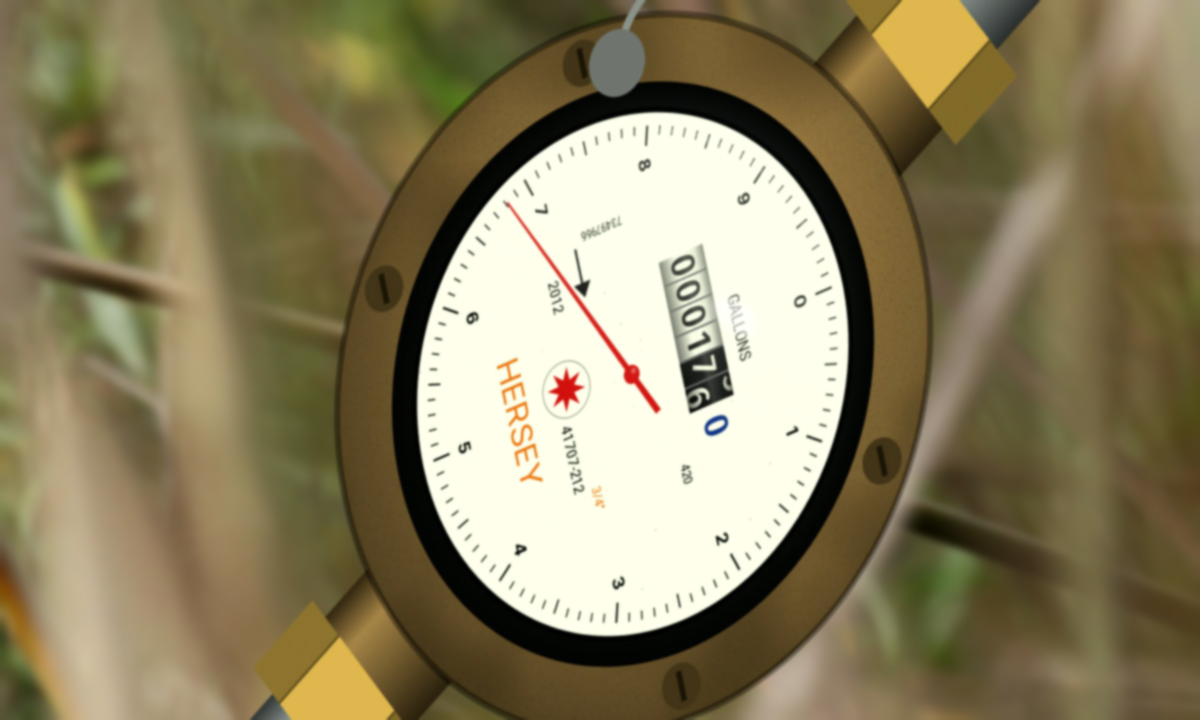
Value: 1756.8 gal
